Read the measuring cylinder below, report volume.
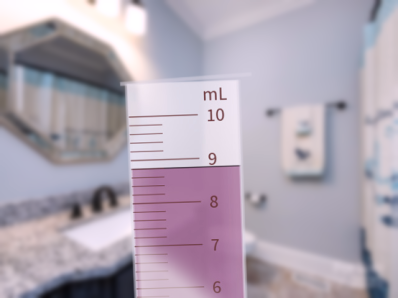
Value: 8.8 mL
